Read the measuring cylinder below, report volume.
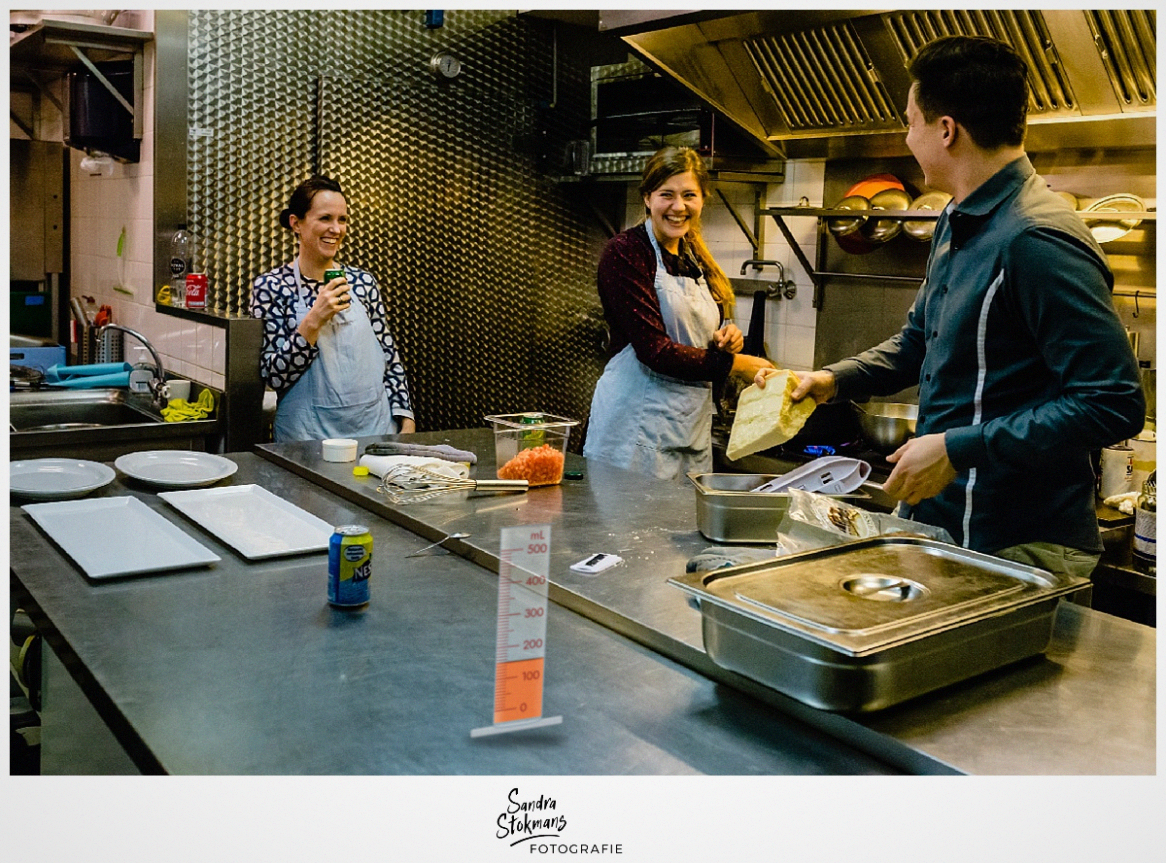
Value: 150 mL
